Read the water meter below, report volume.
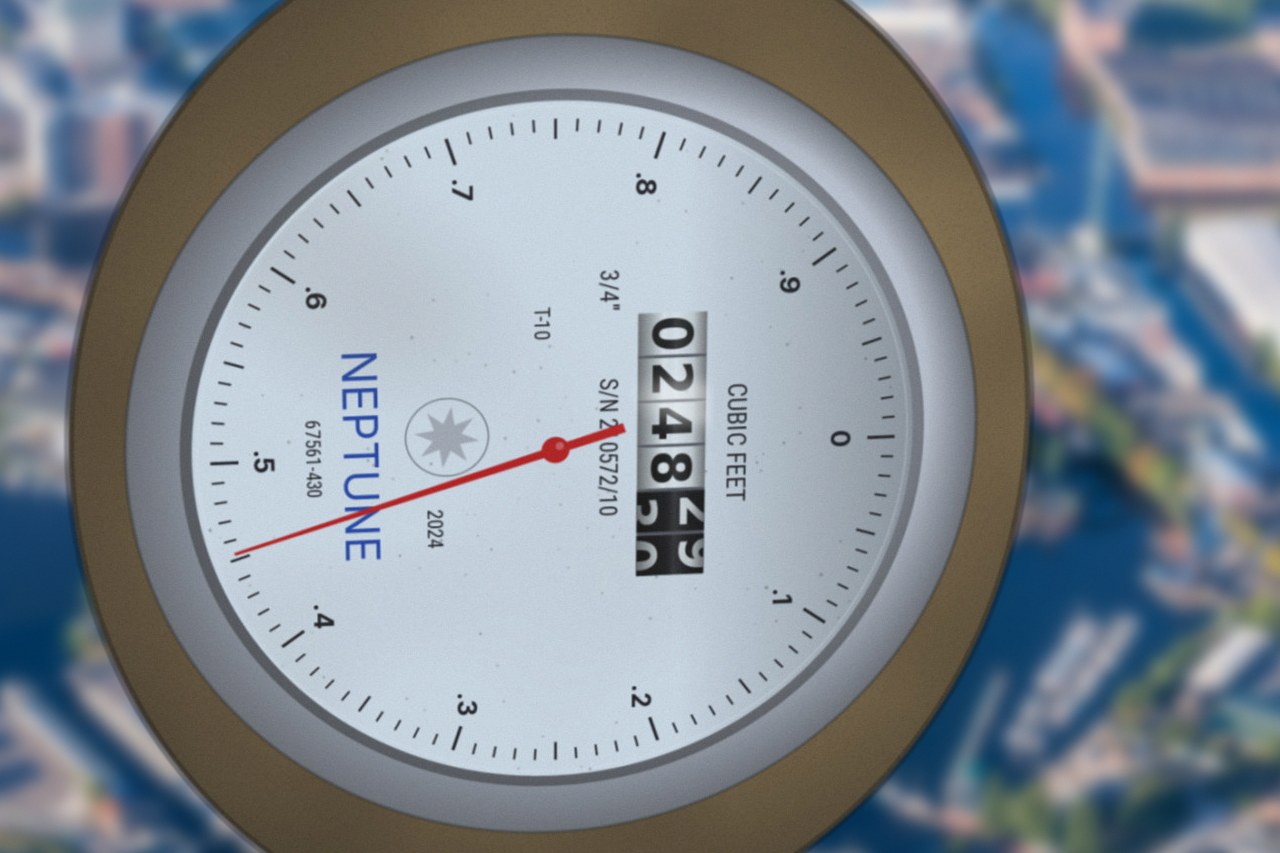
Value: 24829.45 ft³
